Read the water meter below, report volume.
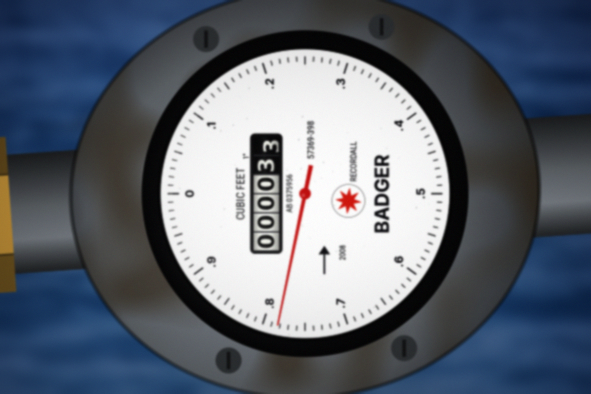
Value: 32.78 ft³
